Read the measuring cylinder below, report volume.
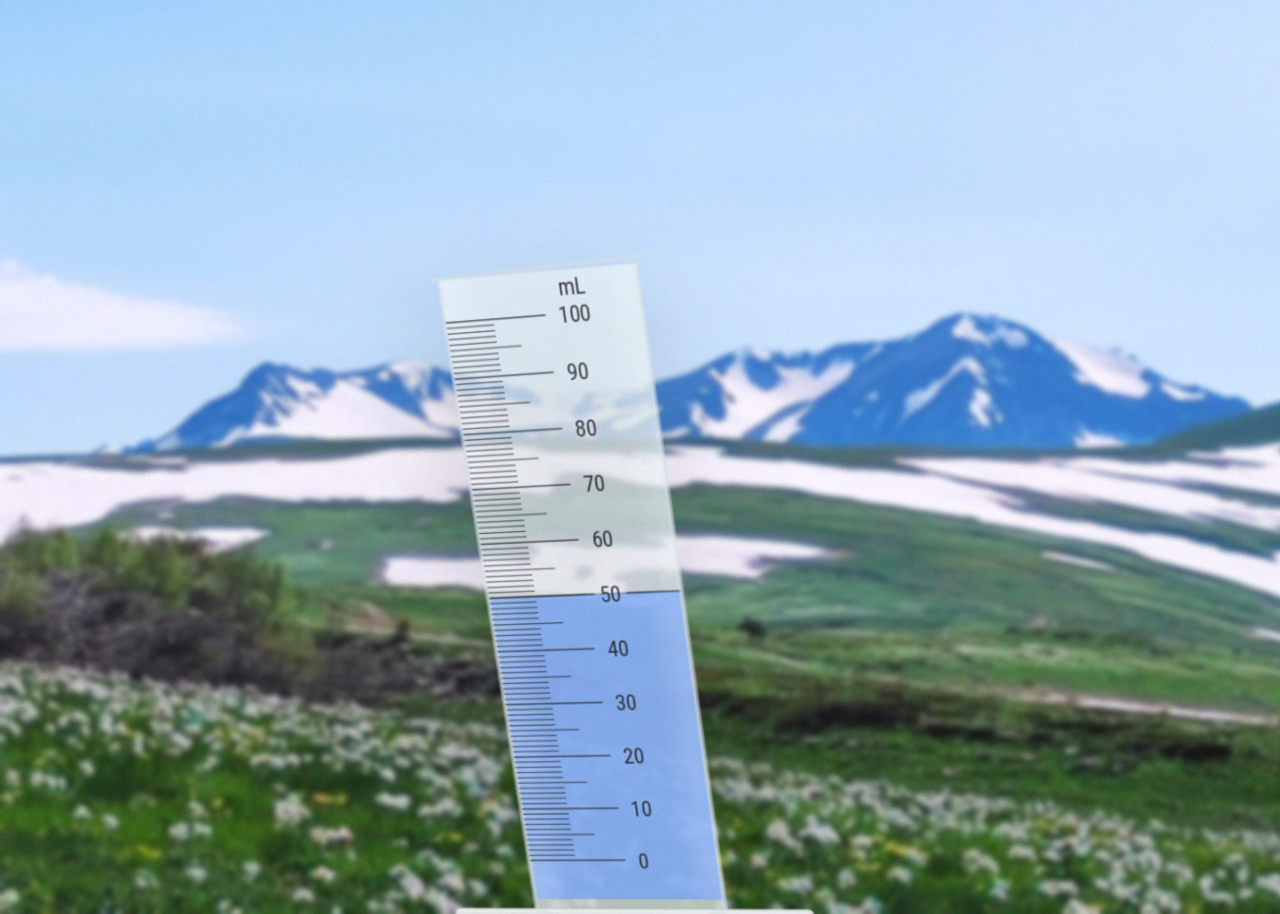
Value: 50 mL
